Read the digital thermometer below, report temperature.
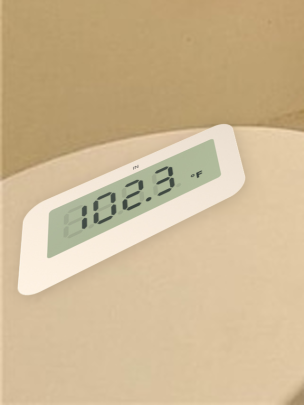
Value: 102.3 °F
